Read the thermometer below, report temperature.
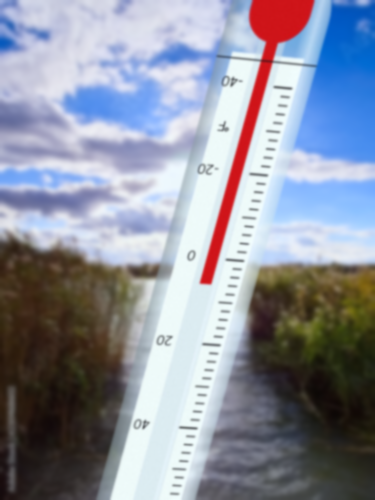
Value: 6 °F
